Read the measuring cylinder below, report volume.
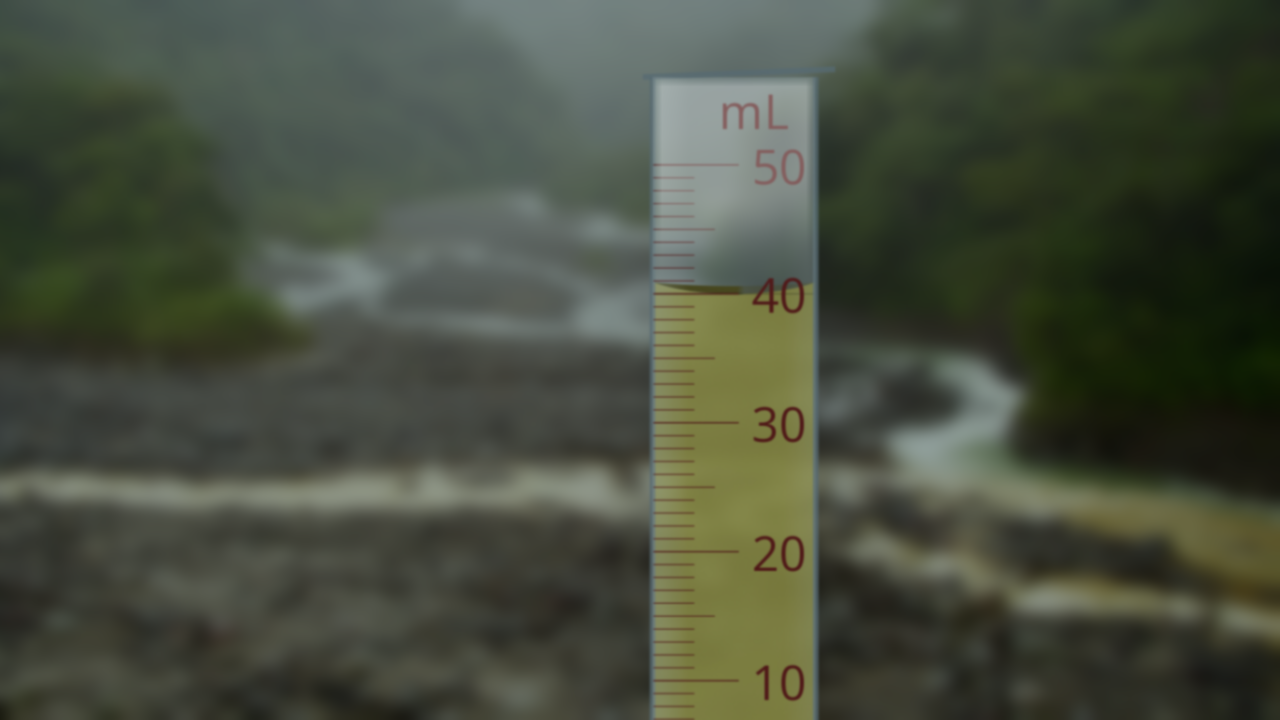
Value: 40 mL
